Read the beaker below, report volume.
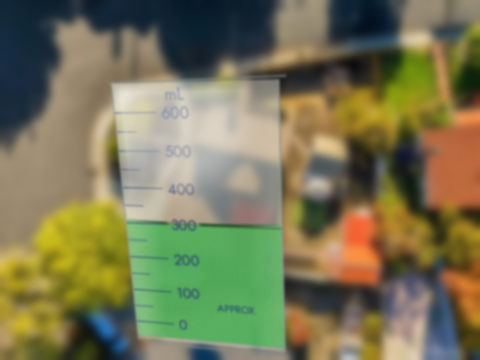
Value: 300 mL
